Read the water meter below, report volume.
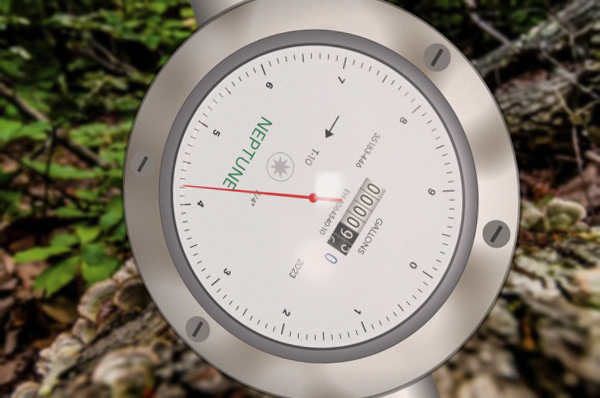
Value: 954.2 gal
